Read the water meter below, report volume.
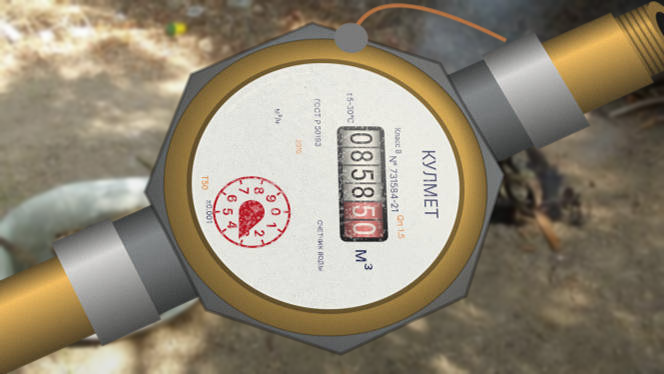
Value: 858.503 m³
